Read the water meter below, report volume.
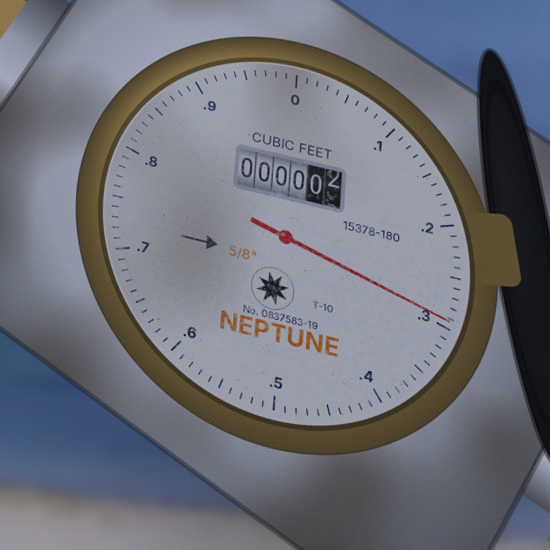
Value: 2.29 ft³
